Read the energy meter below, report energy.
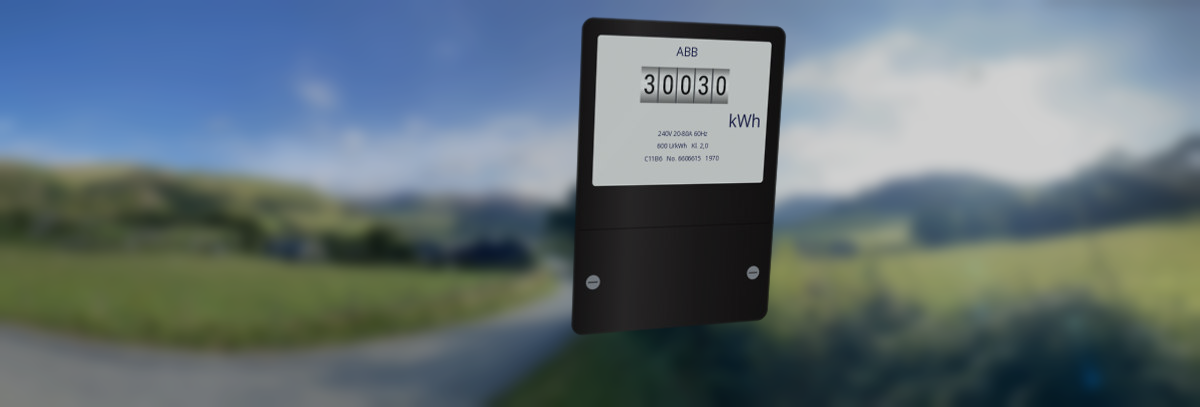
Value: 30030 kWh
